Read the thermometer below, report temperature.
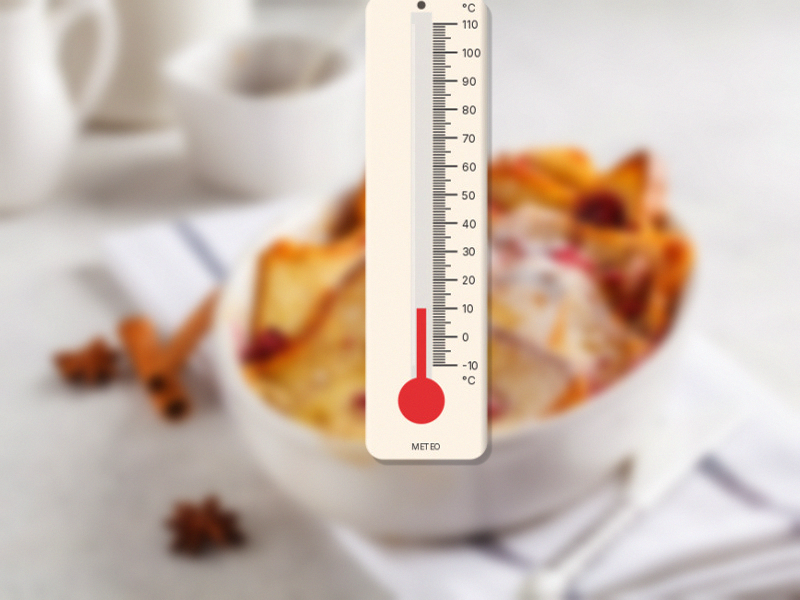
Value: 10 °C
